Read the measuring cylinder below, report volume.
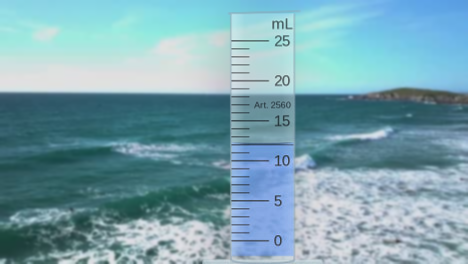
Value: 12 mL
